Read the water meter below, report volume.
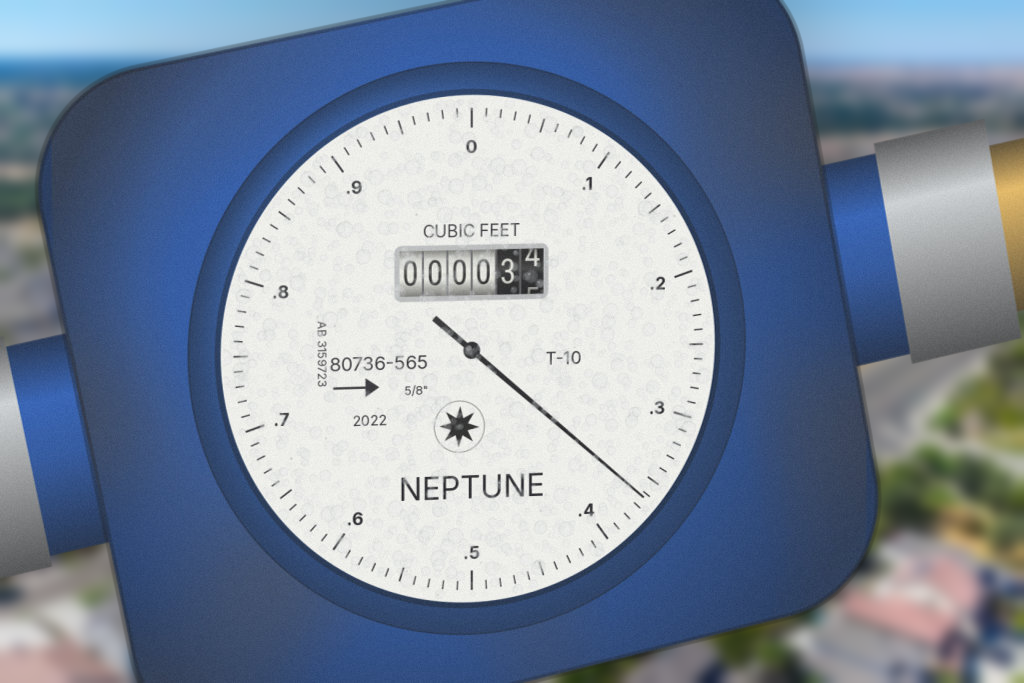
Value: 34.36 ft³
